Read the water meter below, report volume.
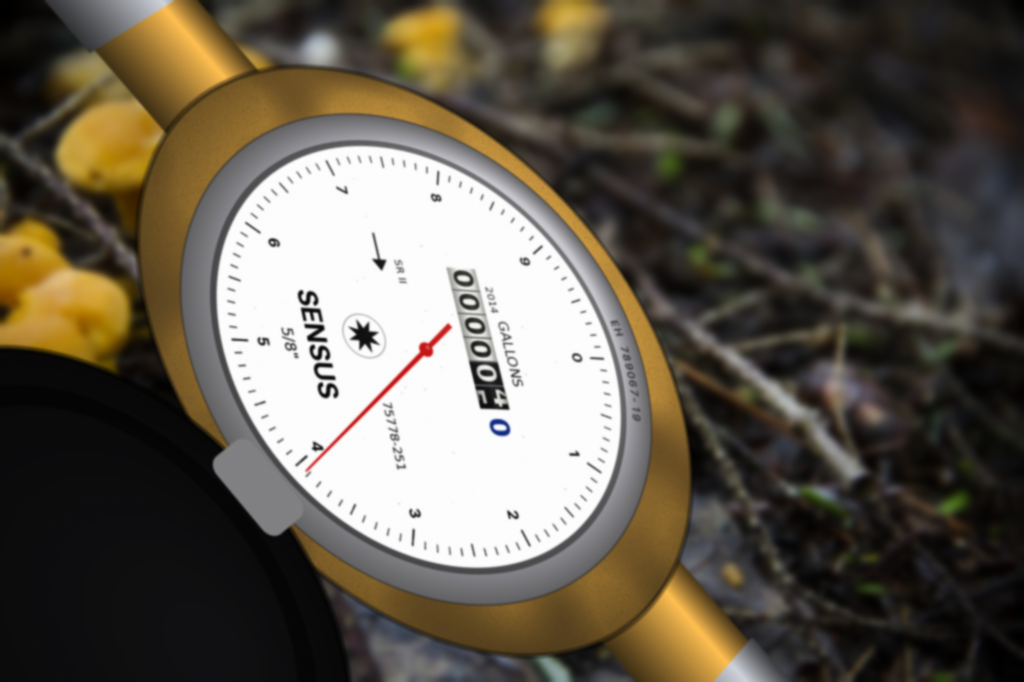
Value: 43.9 gal
